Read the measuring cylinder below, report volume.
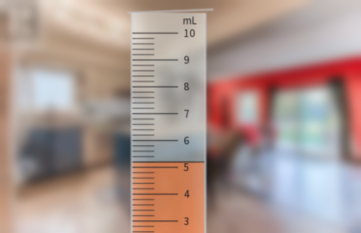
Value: 5.2 mL
